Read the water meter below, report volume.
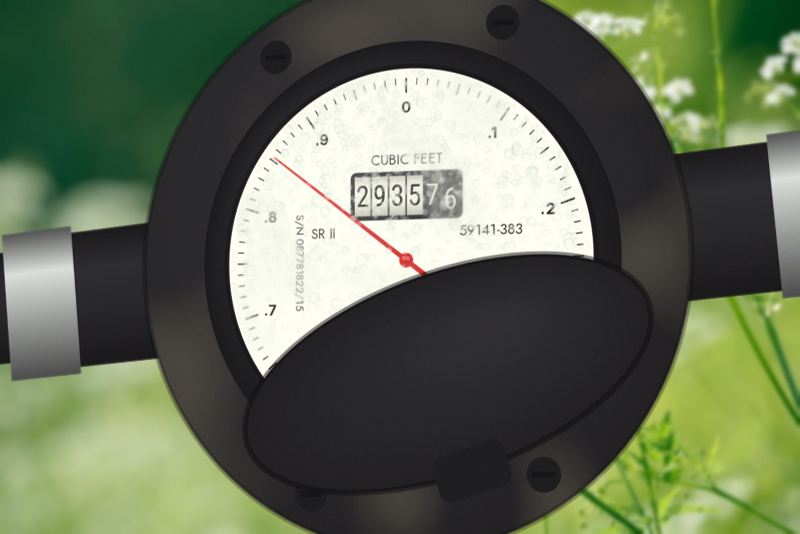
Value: 293575.85 ft³
